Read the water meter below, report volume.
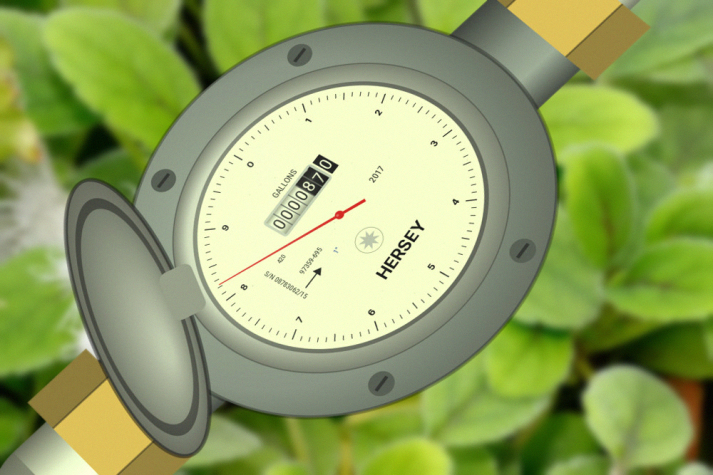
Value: 868.2 gal
